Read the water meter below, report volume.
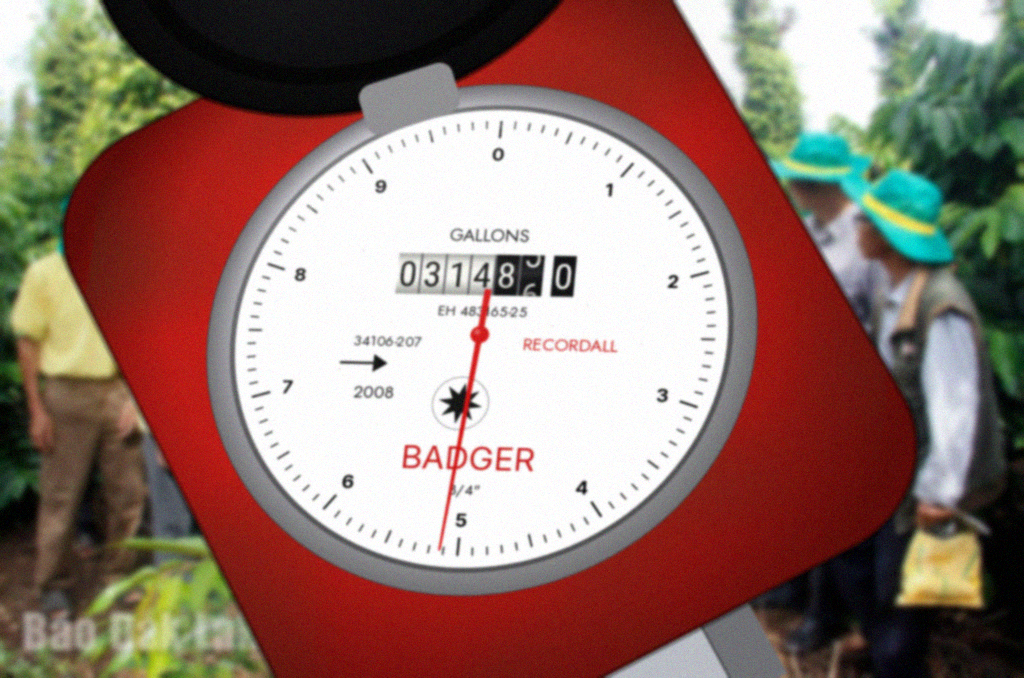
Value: 314855.1 gal
